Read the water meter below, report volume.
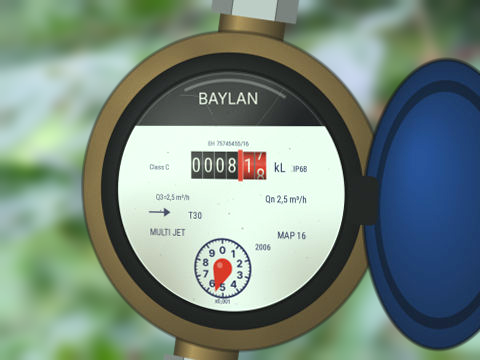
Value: 8.175 kL
